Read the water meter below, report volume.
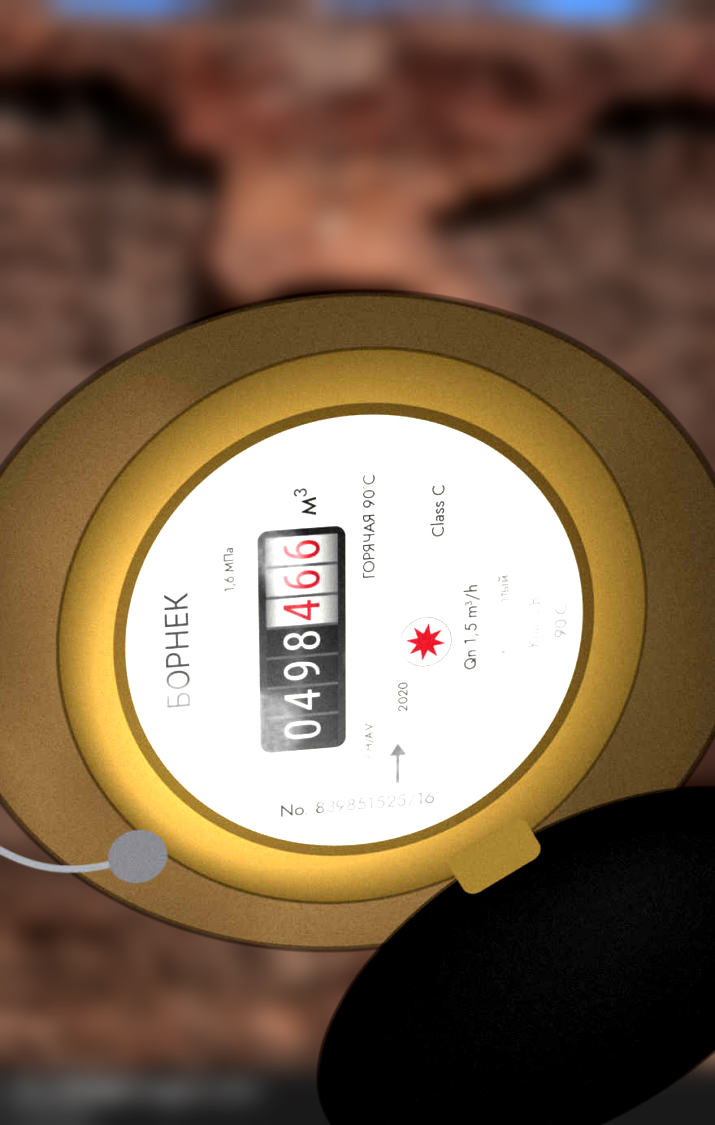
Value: 498.466 m³
